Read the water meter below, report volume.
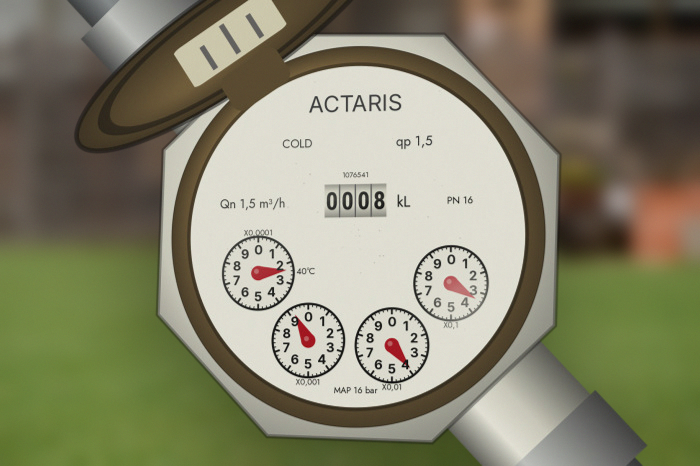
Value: 8.3392 kL
